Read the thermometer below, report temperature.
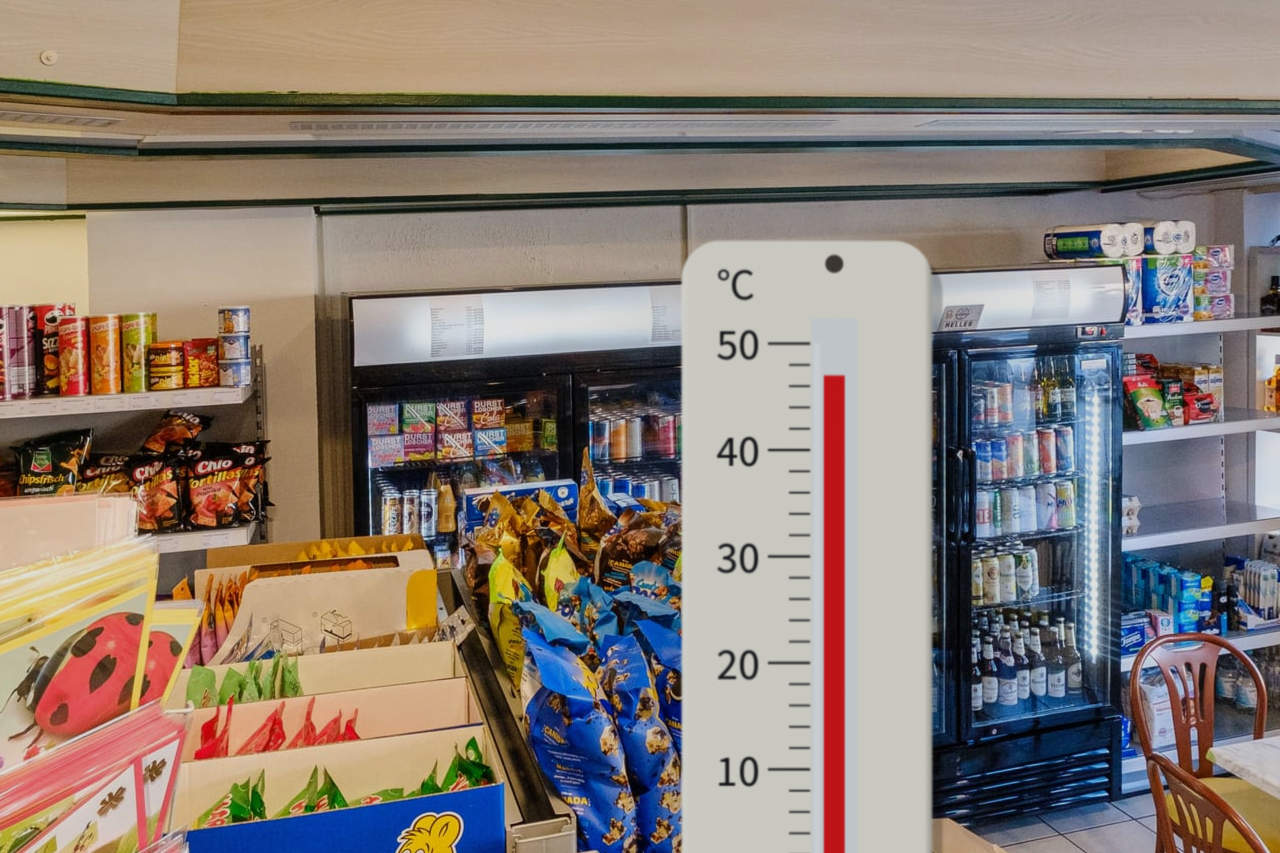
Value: 47 °C
